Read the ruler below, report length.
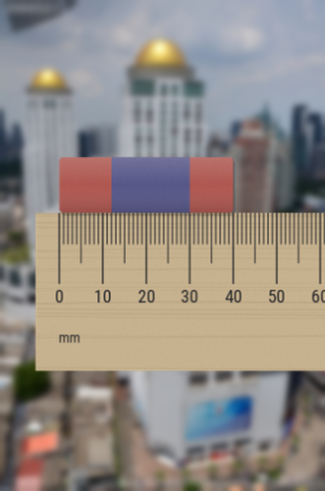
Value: 40 mm
